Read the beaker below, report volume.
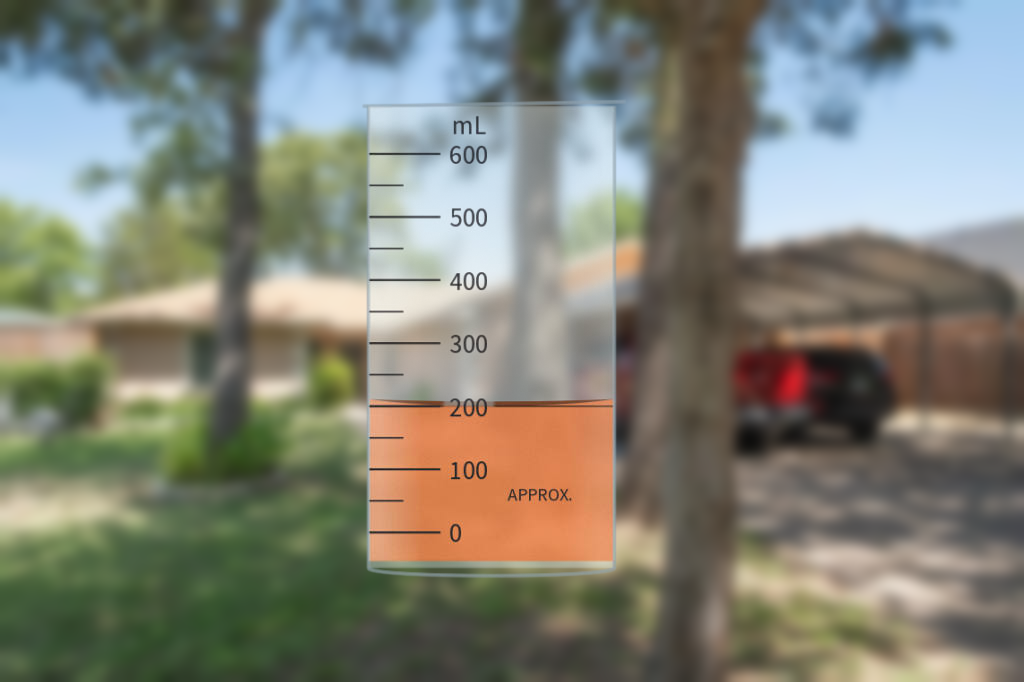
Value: 200 mL
